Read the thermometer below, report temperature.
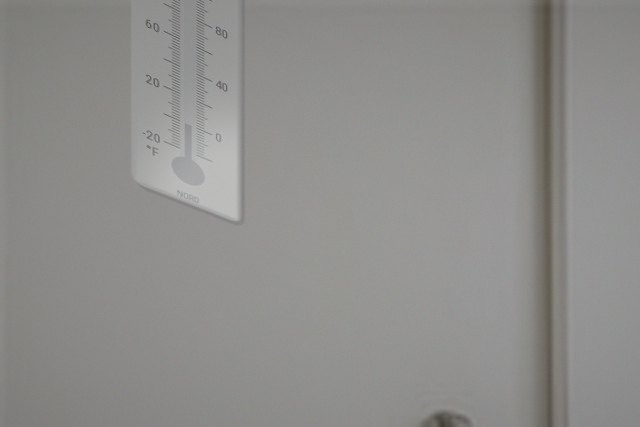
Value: 0 °F
